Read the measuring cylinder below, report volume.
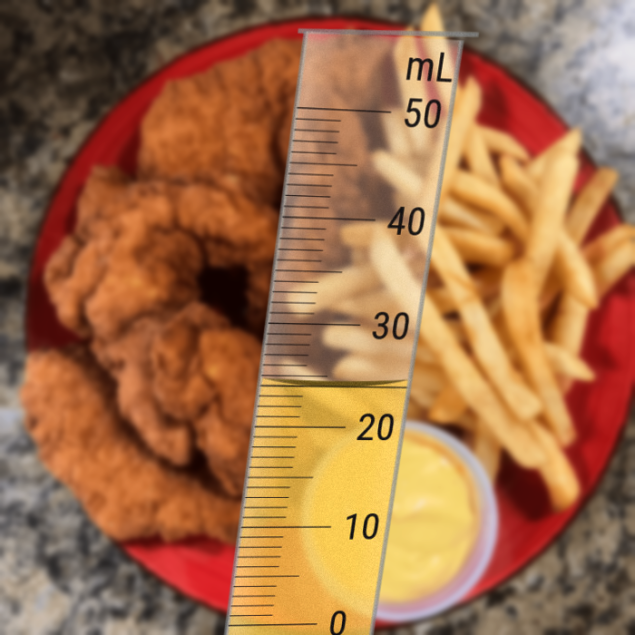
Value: 24 mL
